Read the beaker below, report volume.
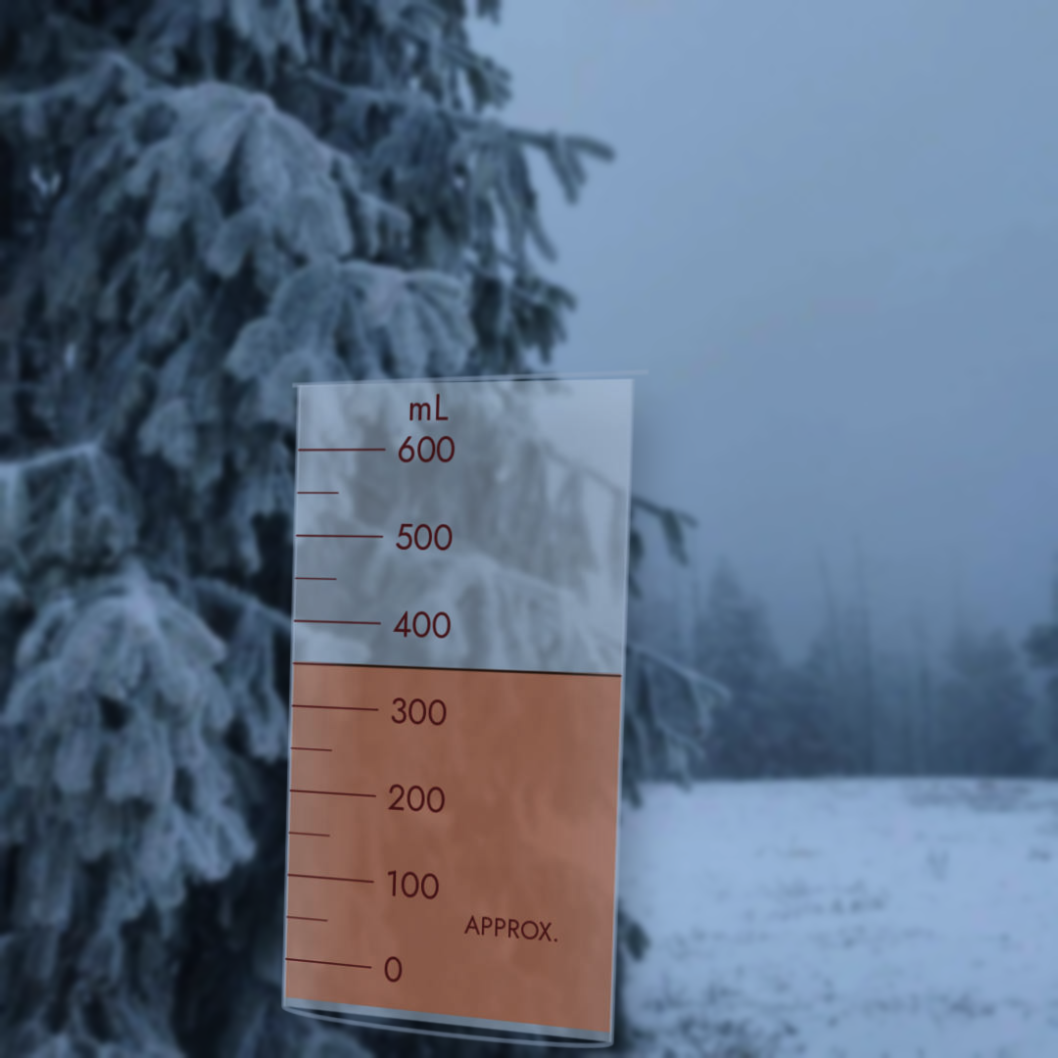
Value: 350 mL
